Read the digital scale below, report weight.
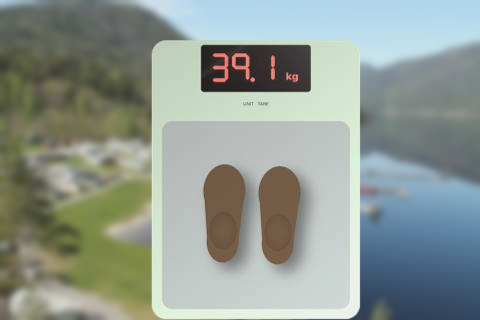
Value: 39.1 kg
